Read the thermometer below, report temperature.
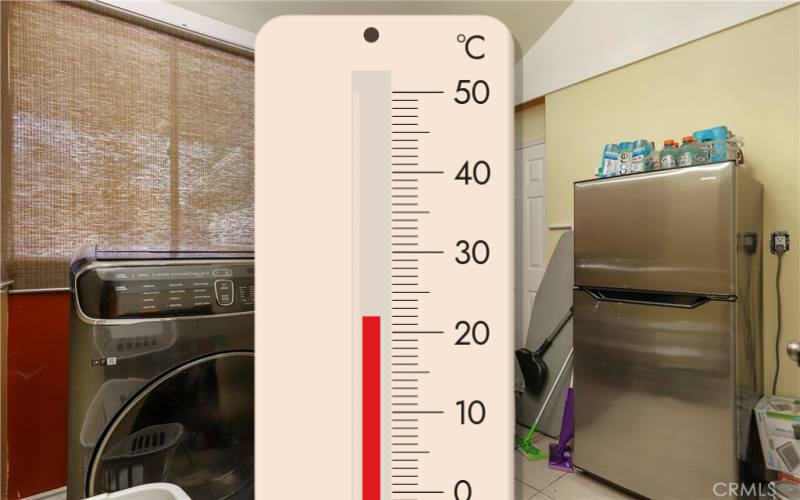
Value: 22 °C
